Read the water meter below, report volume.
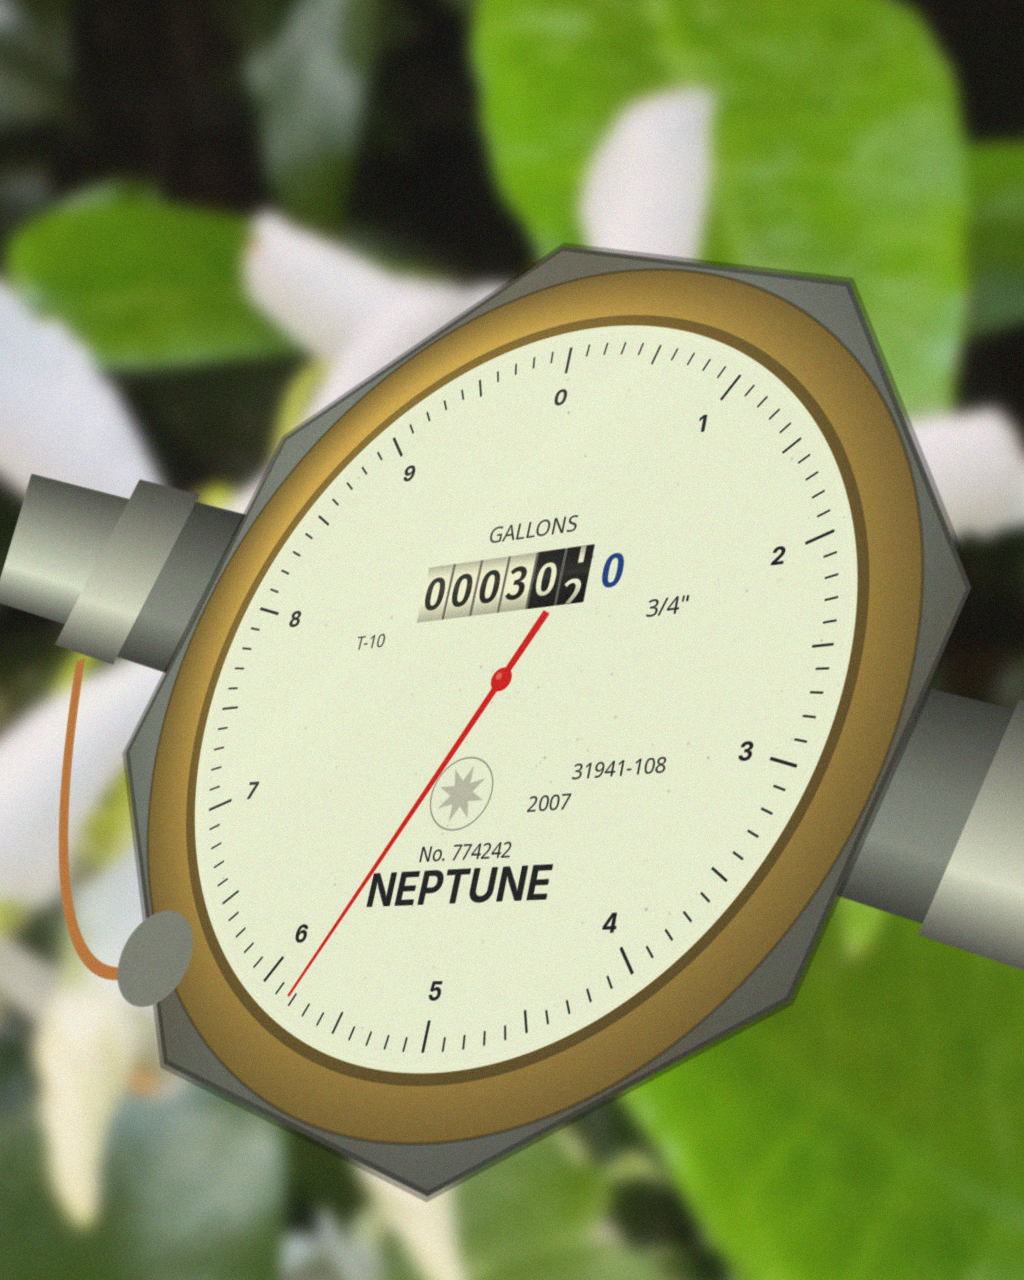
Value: 3015.8 gal
